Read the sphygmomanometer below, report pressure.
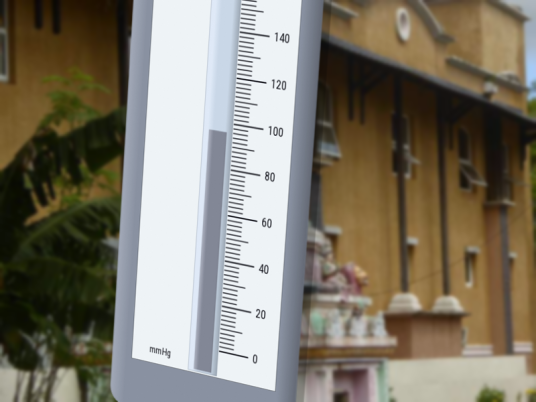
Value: 96 mmHg
